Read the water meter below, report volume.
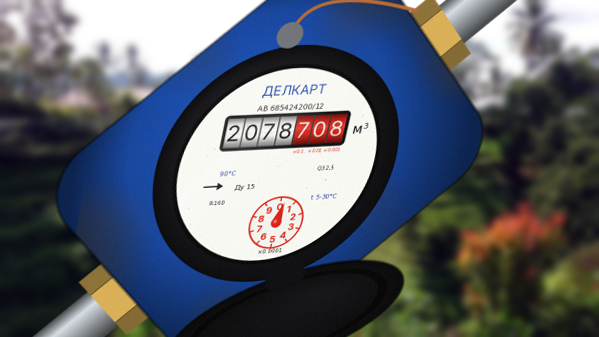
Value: 2078.7080 m³
